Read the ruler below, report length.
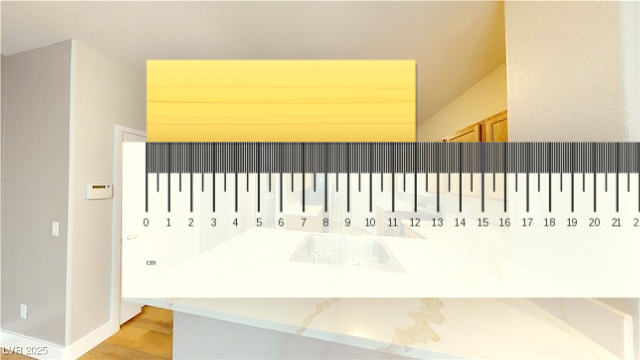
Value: 12 cm
